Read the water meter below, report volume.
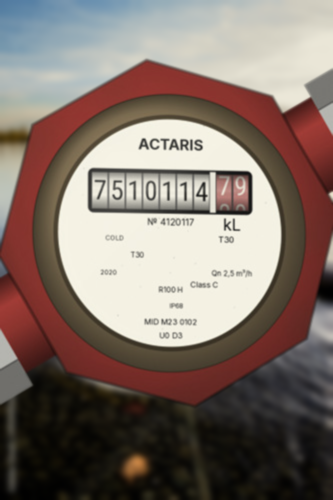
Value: 7510114.79 kL
